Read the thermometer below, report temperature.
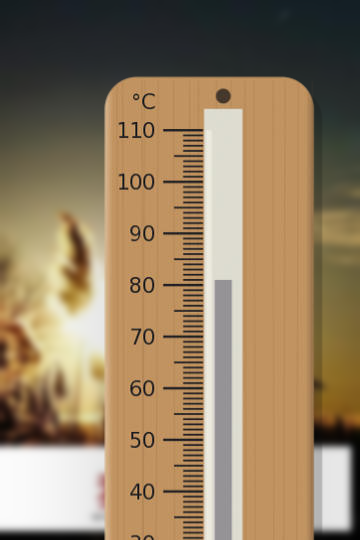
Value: 81 °C
